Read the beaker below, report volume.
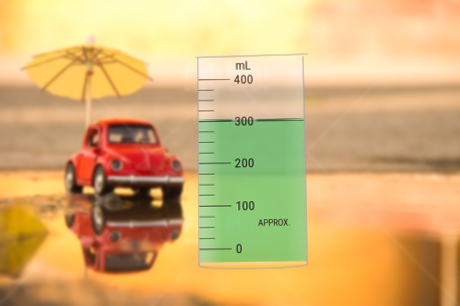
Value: 300 mL
